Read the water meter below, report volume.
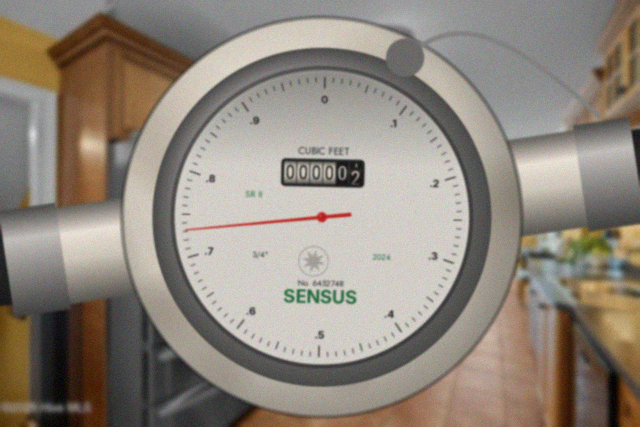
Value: 1.73 ft³
